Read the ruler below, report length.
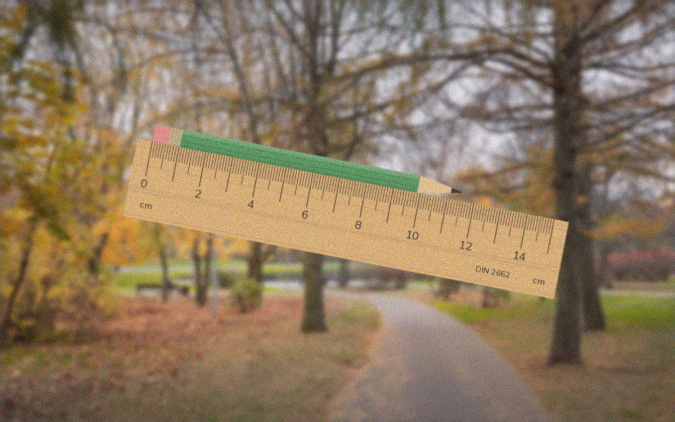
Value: 11.5 cm
